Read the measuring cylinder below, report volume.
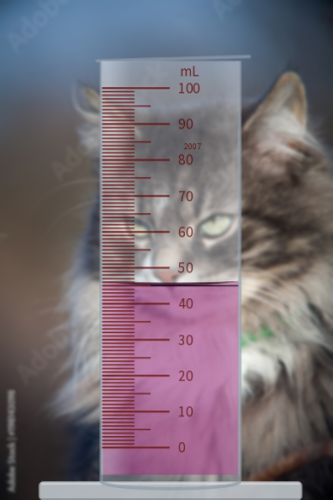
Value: 45 mL
